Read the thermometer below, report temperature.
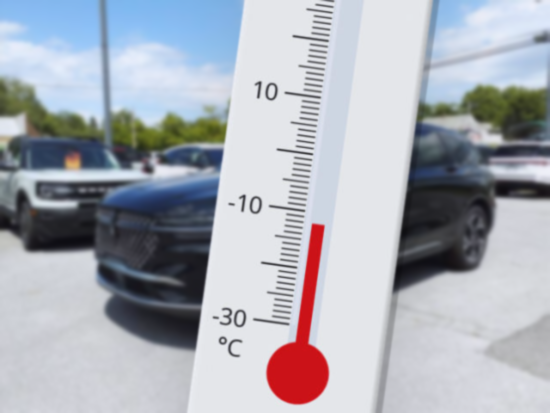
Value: -12 °C
